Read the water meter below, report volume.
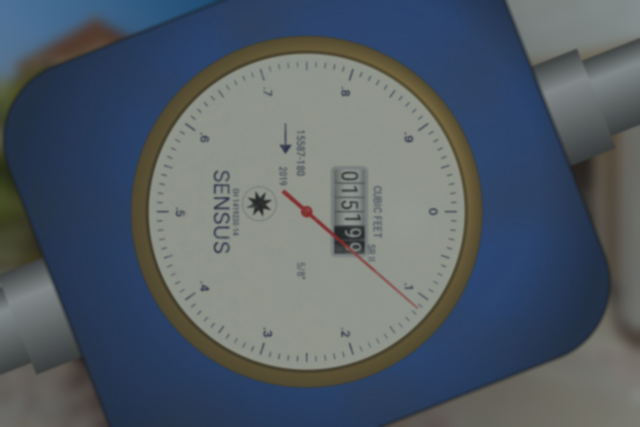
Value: 15199.11 ft³
